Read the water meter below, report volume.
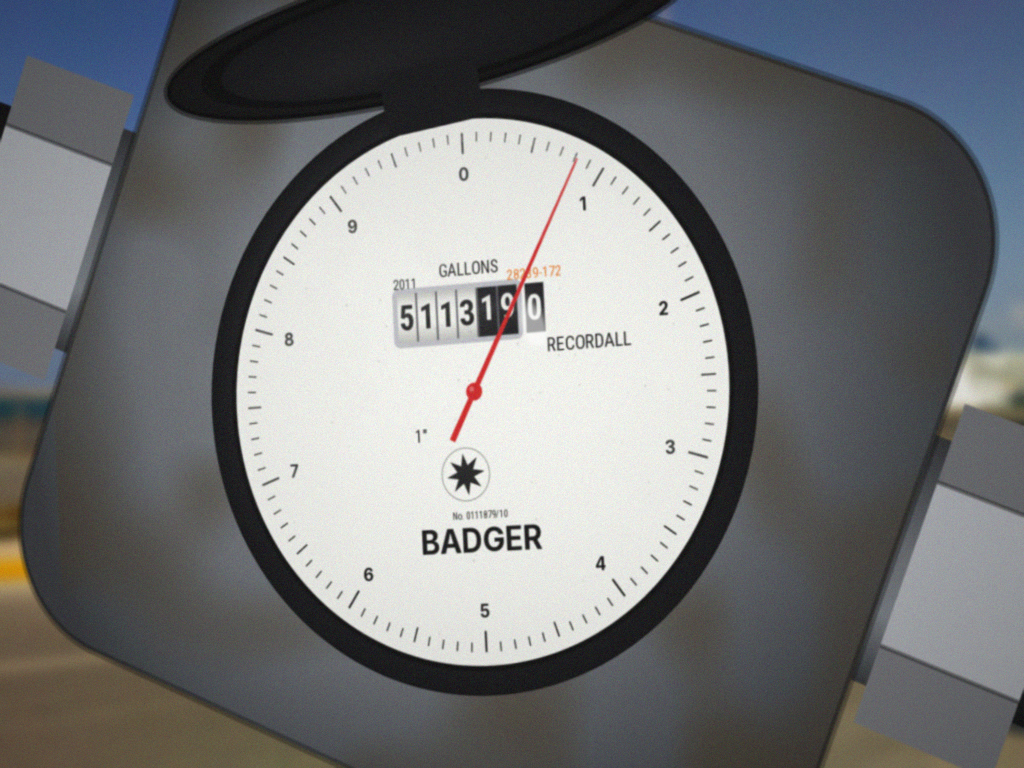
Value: 5113190.8 gal
